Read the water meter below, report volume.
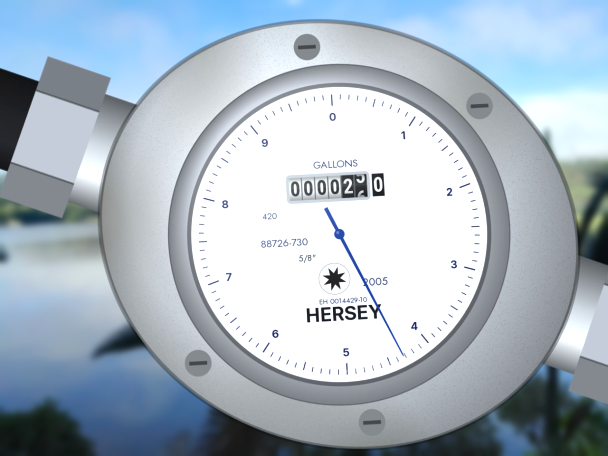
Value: 254.3 gal
